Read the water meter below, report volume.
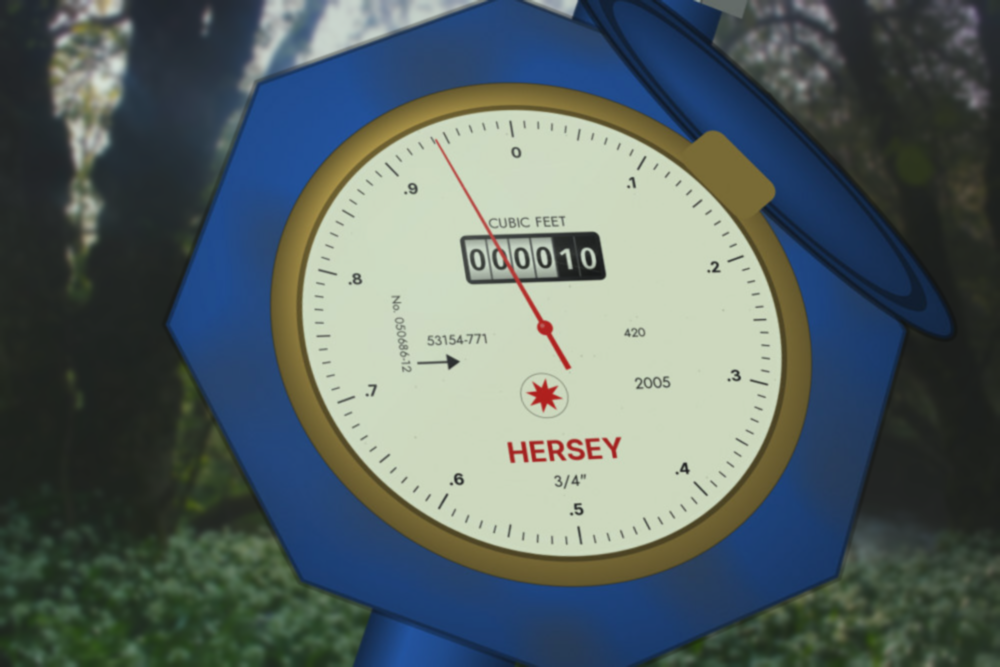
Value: 9.94 ft³
